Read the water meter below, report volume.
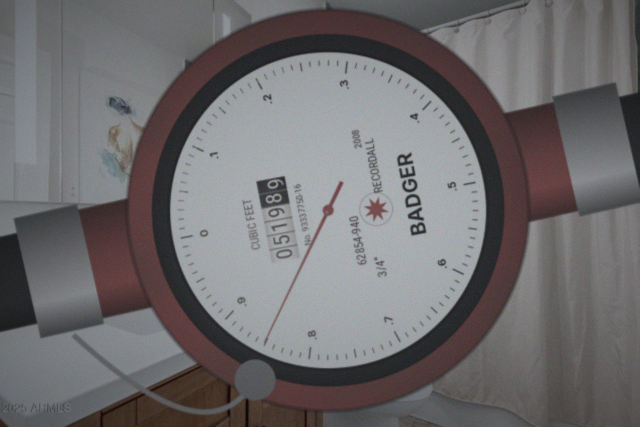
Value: 51988.85 ft³
